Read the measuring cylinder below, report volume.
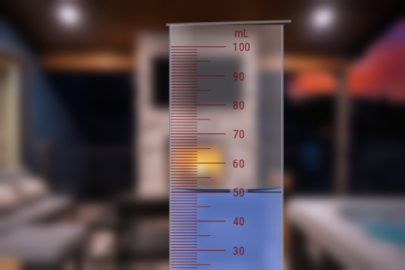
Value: 50 mL
